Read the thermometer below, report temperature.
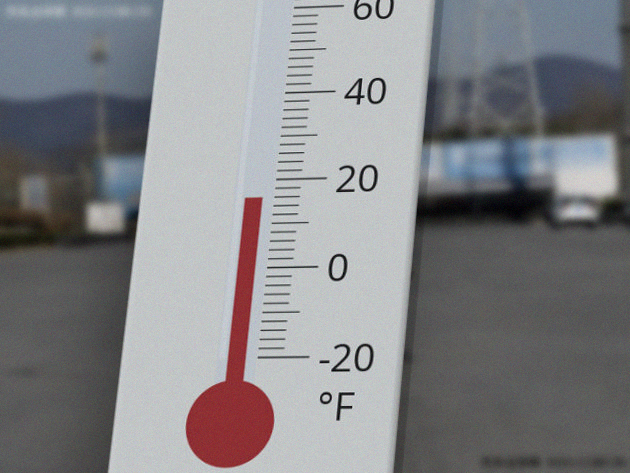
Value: 16 °F
